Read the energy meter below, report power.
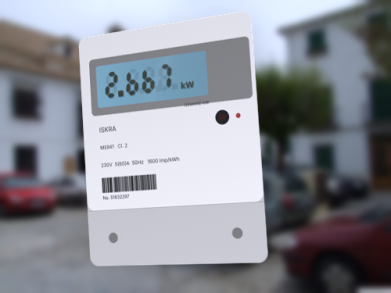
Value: 2.667 kW
